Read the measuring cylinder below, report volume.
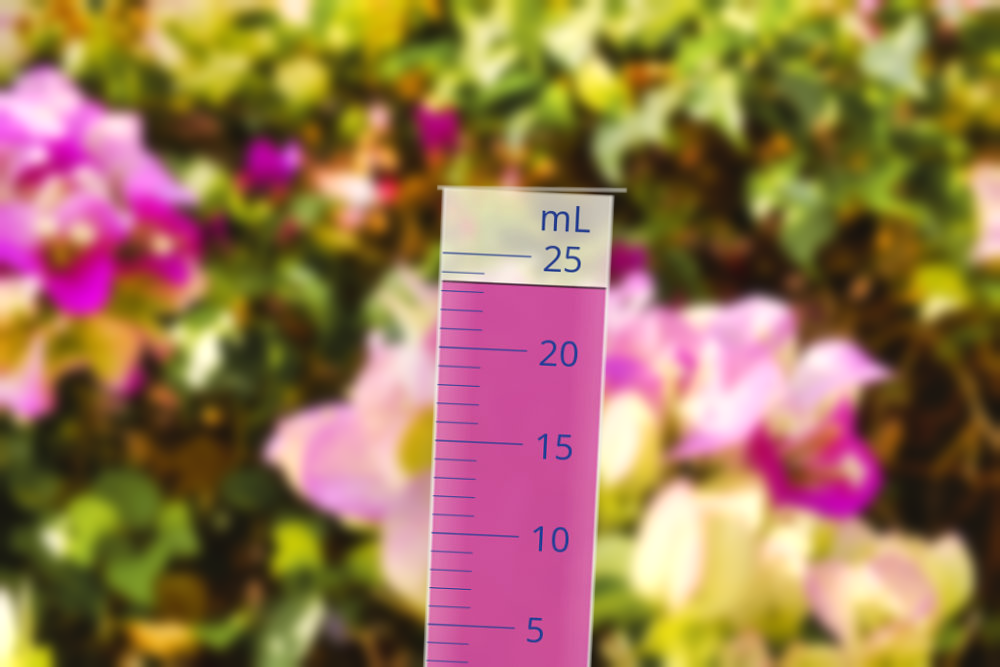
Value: 23.5 mL
